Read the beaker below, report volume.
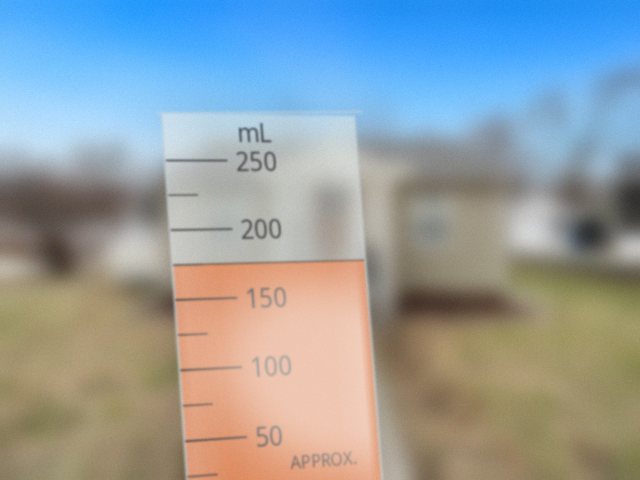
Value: 175 mL
